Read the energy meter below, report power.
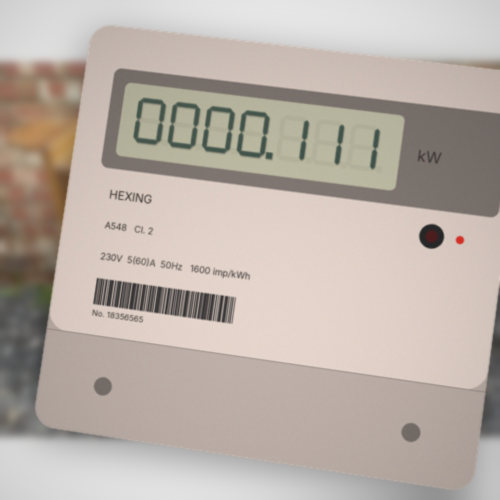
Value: 0.111 kW
